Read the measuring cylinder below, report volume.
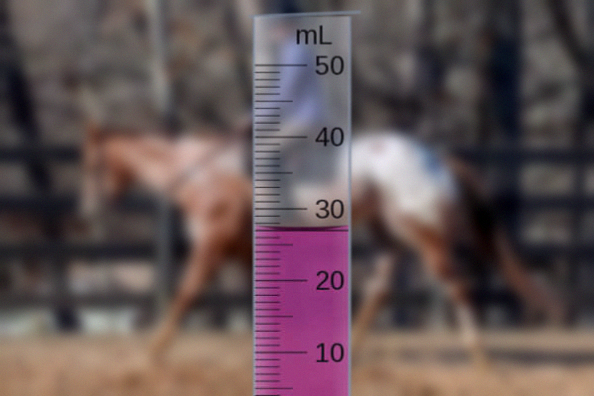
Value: 27 mL
